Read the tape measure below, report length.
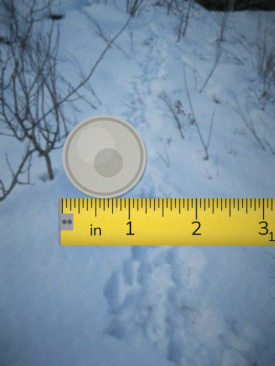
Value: 1.25 in
